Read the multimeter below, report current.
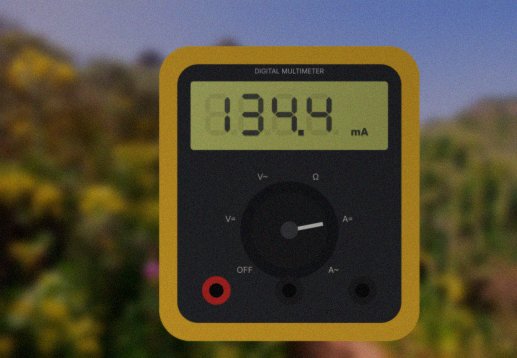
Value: 134.4 mA
